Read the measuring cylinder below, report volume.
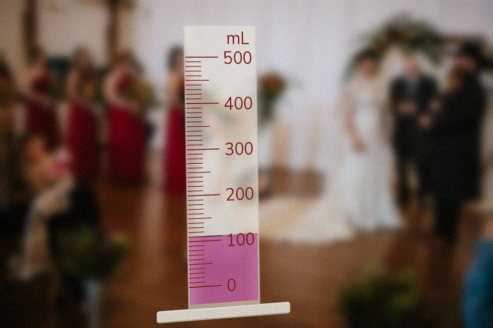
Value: 110 mL
